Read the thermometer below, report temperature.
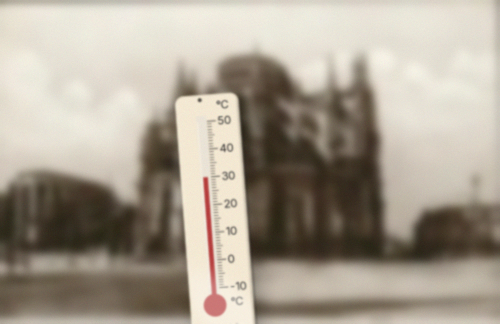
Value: 30 °C
